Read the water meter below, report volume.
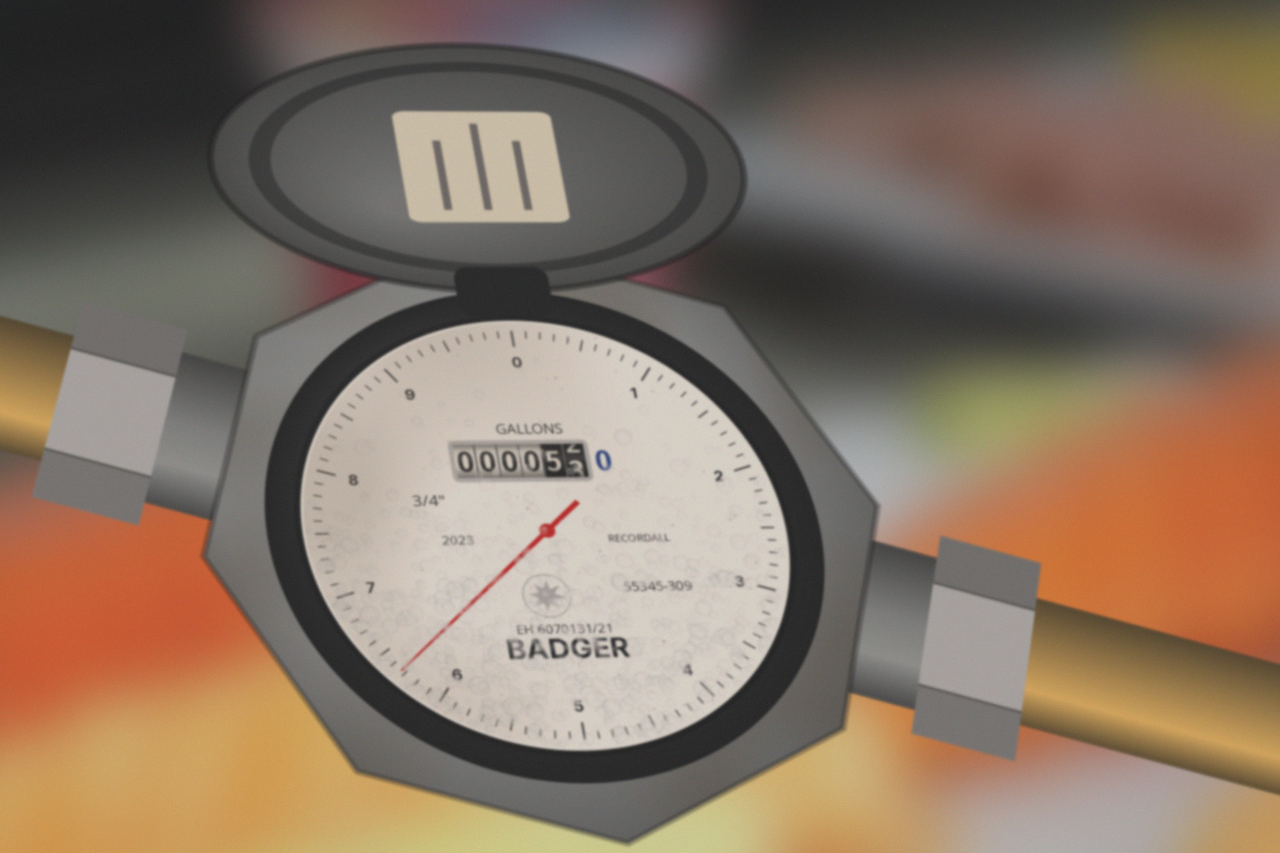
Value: 526.3 gal
